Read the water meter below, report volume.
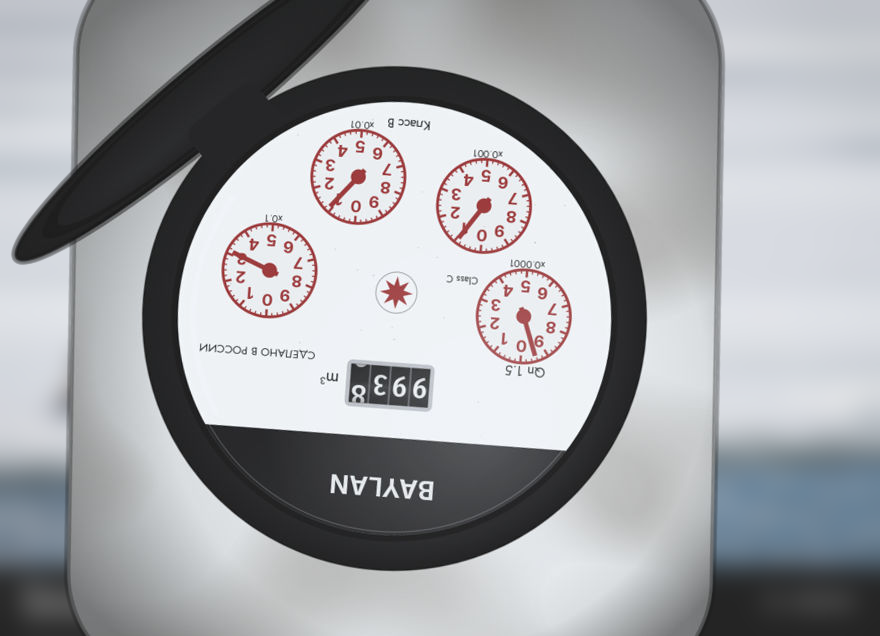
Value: 9938.3109 m³
